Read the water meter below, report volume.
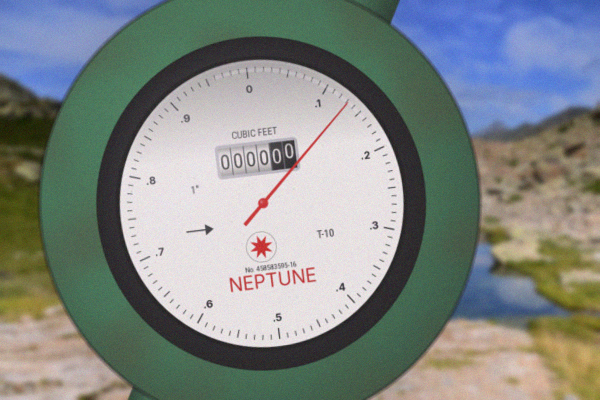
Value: 0.13 ft³
